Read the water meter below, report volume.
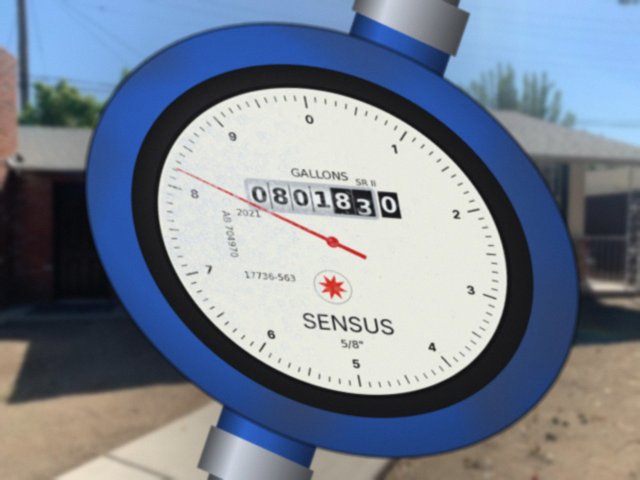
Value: 801828.2 gal
